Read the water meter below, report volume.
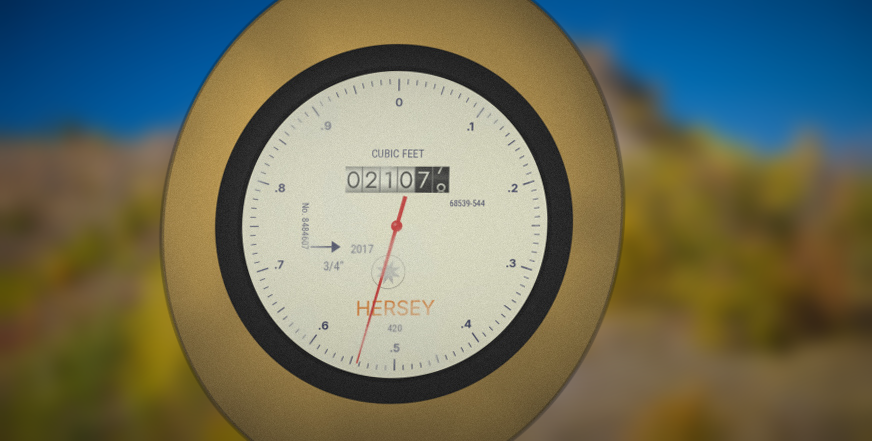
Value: 21077.54 ft³
